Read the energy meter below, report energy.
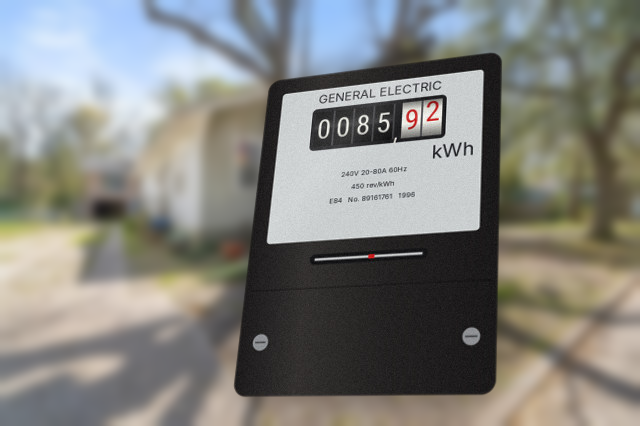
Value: 85.92 kWh
